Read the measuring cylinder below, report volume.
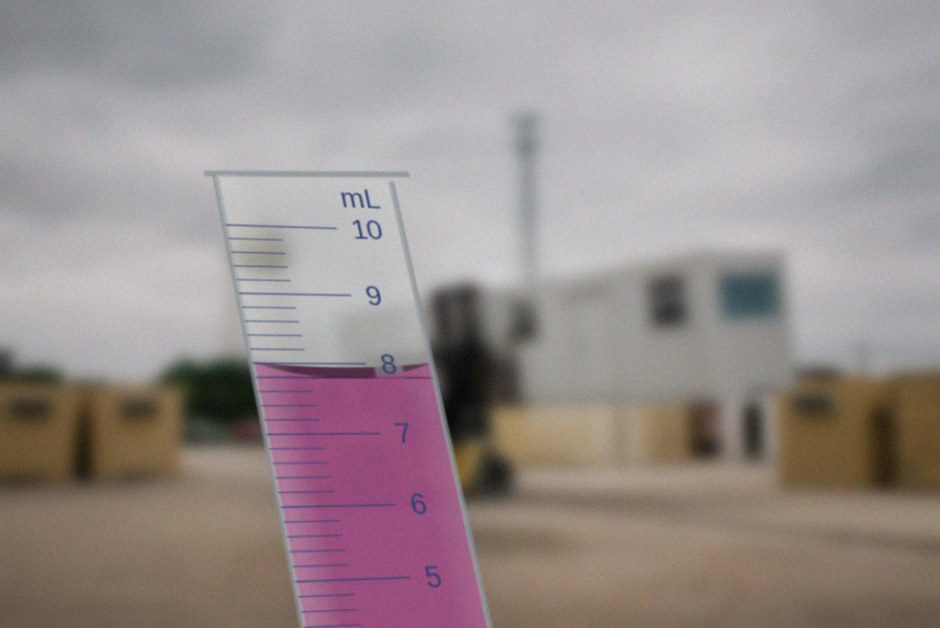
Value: 7.8 mL
